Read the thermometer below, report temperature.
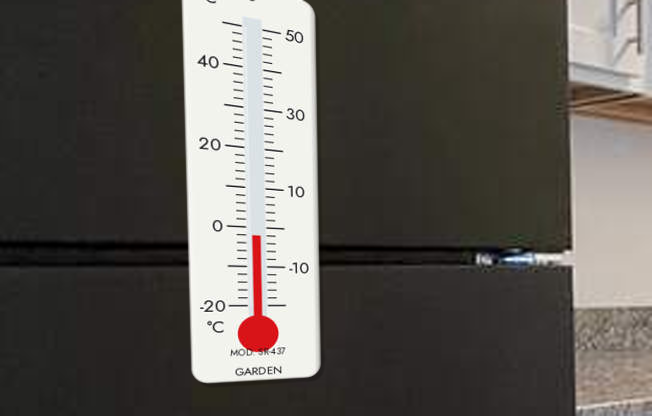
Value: -2 °C
